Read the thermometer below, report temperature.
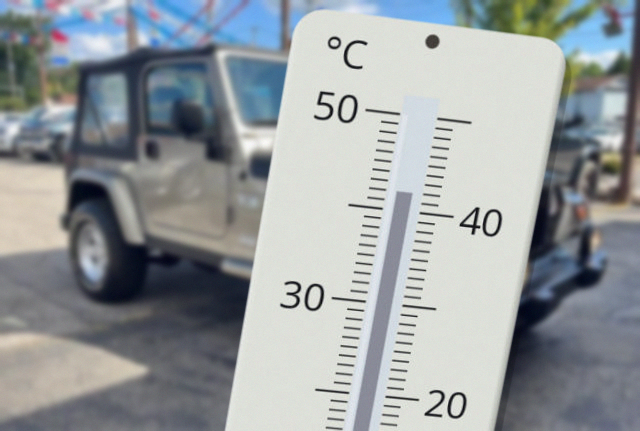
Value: 42 °C
